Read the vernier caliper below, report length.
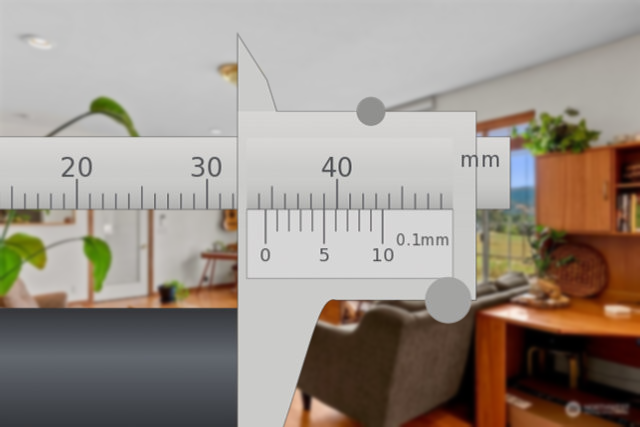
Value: 34.5 mm
